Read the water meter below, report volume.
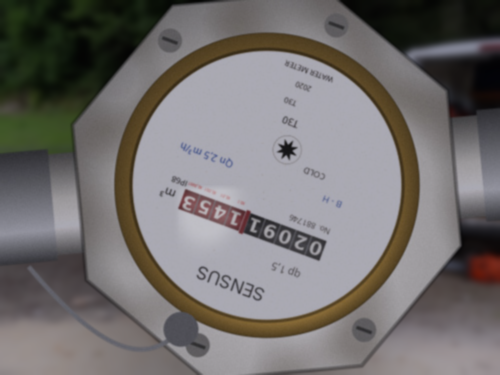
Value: 2091.1453 m³
